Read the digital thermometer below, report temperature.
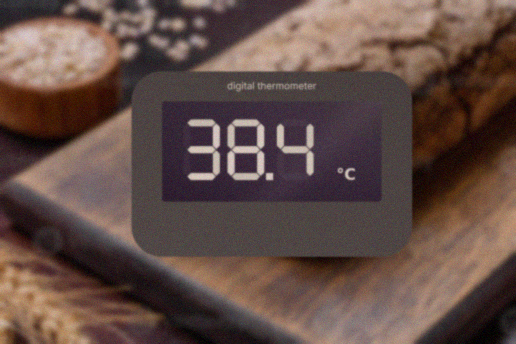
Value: 38.4 °C
